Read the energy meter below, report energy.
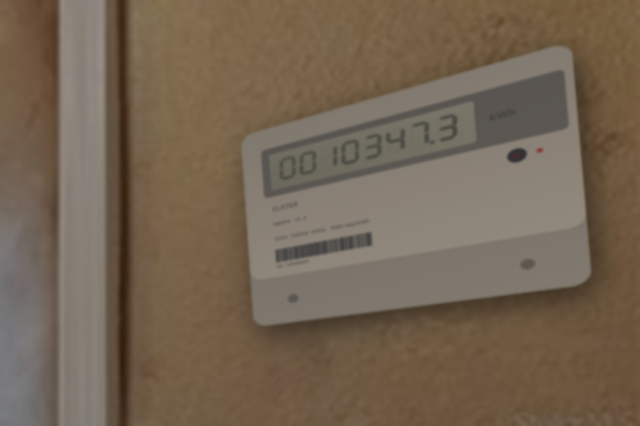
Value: 10347.3 kWh
